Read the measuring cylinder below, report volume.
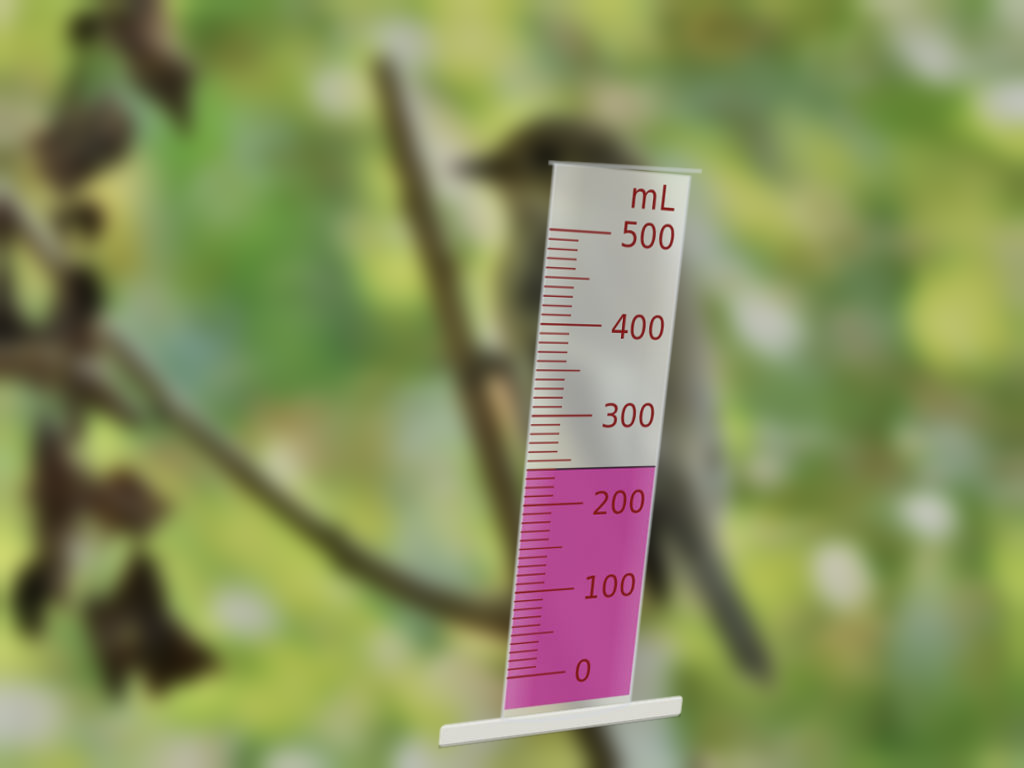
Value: 240 mL
